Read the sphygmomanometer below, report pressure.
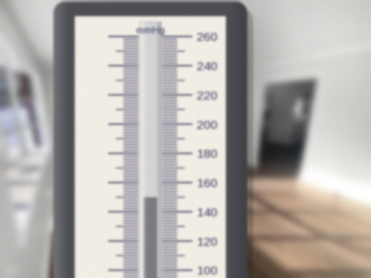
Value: 150 mmHg
